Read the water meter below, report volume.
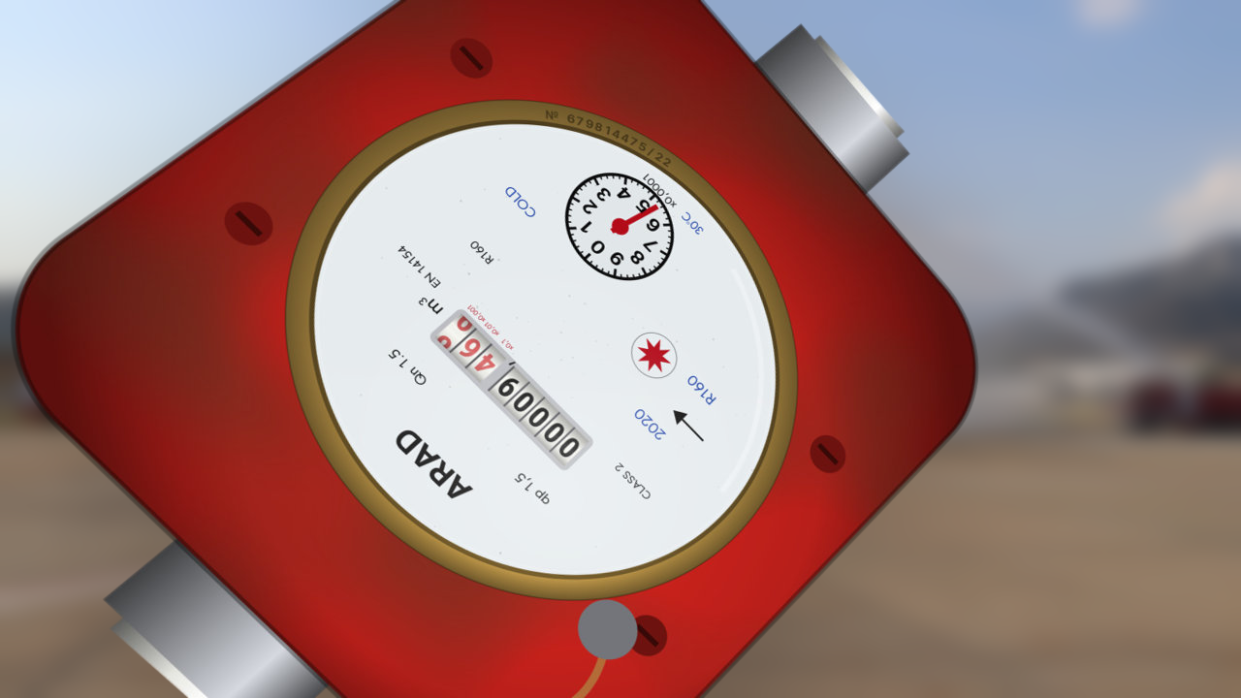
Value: 9.4685 m³
